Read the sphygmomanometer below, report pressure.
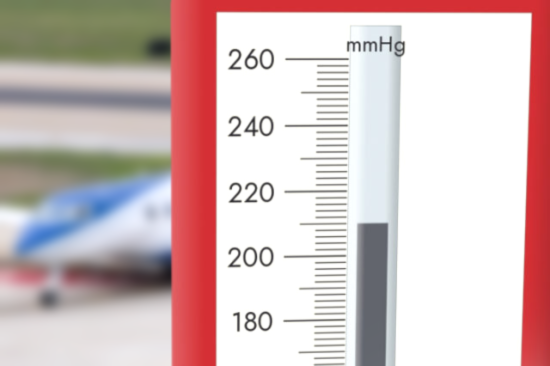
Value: 210 mmHg
